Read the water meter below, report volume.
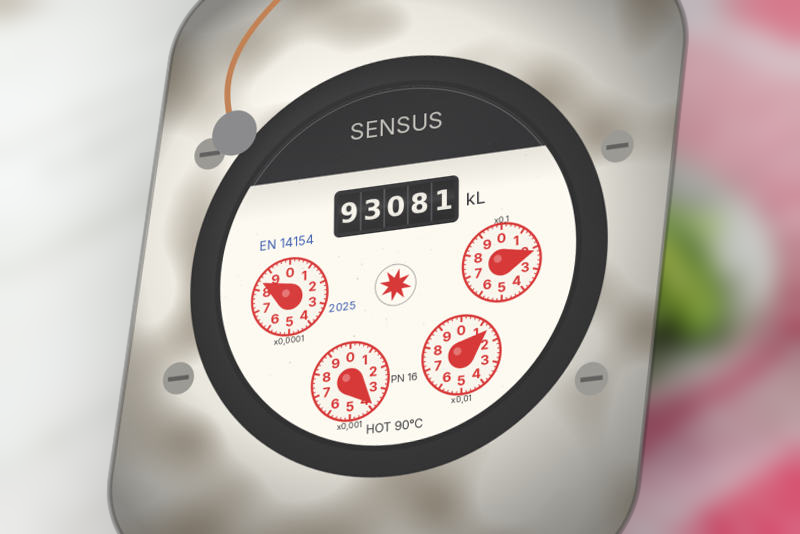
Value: 93081.2138 kL
